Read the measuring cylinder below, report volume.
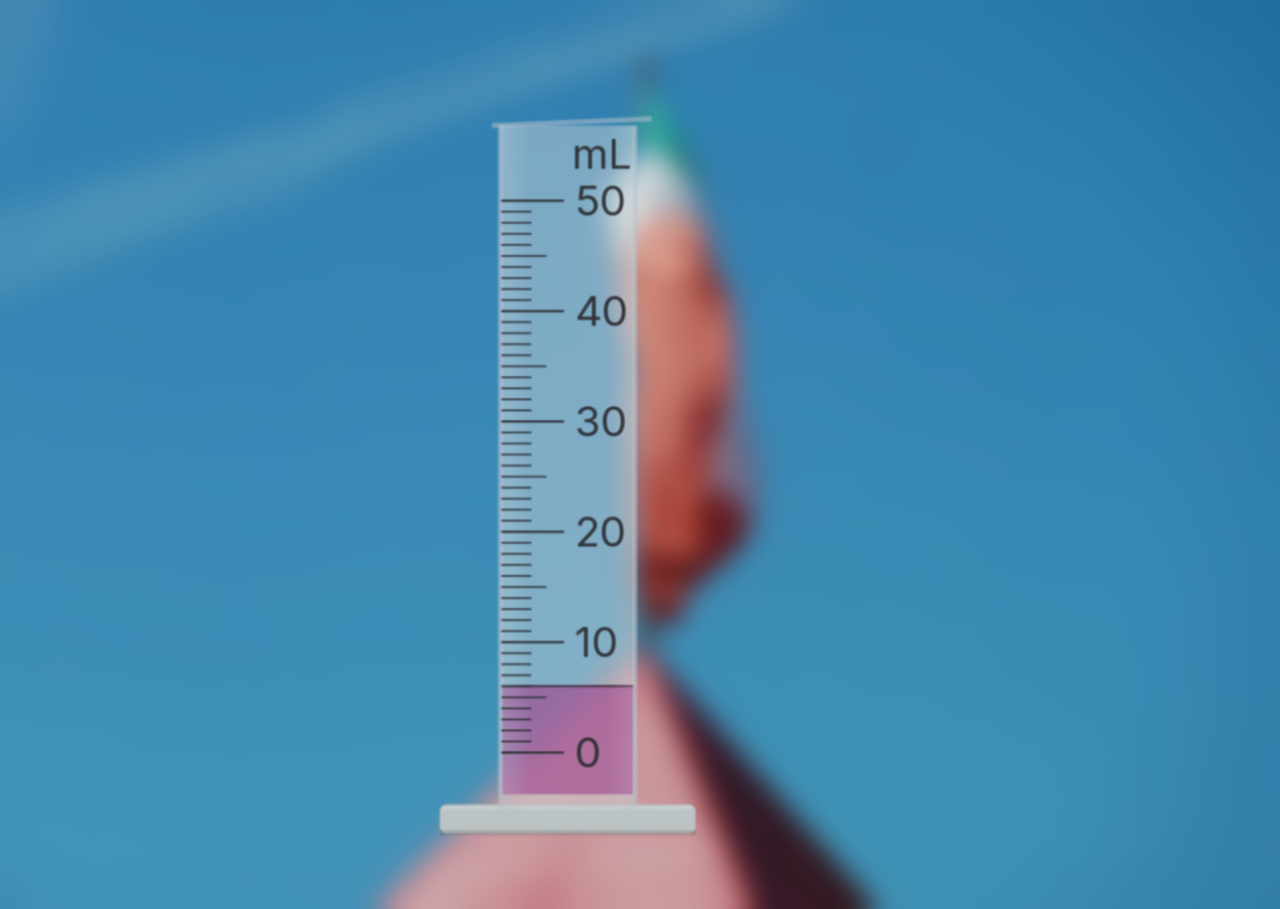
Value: 6 mL
